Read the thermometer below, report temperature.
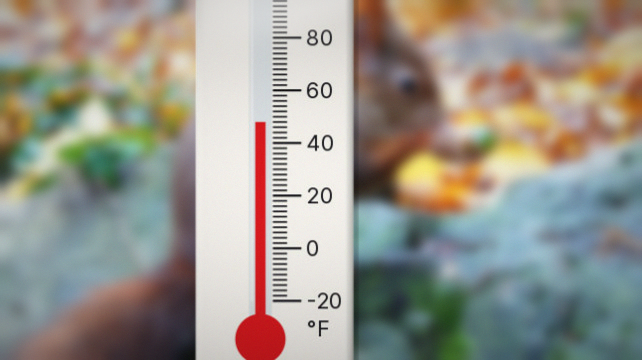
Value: 48 °F
